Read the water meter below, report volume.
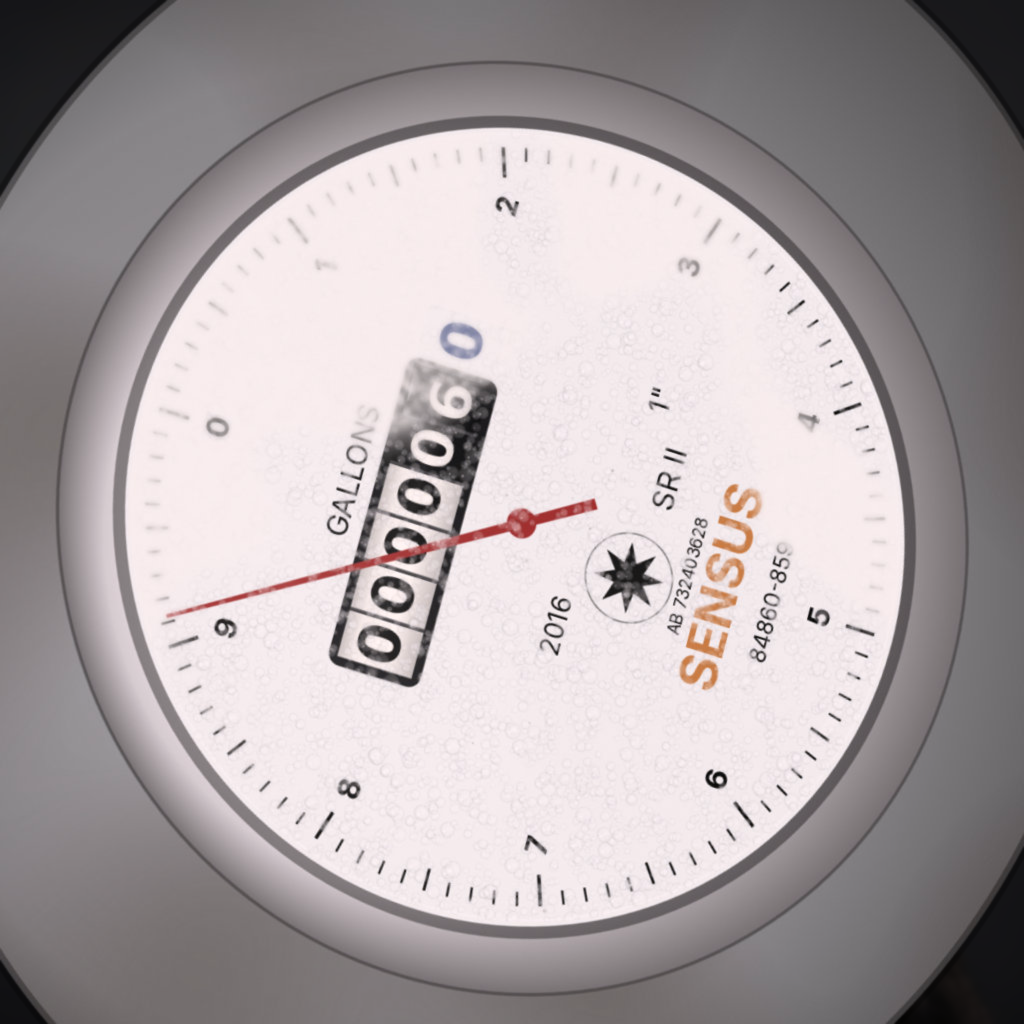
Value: 59.1 gal
